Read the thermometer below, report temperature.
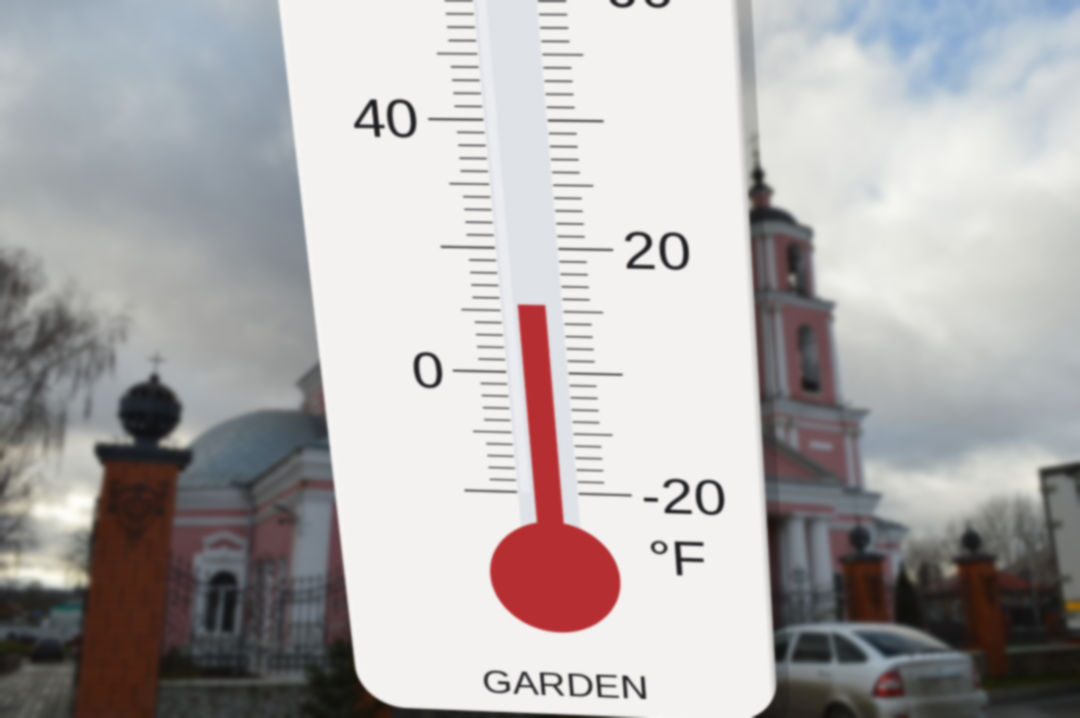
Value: 11 °F
